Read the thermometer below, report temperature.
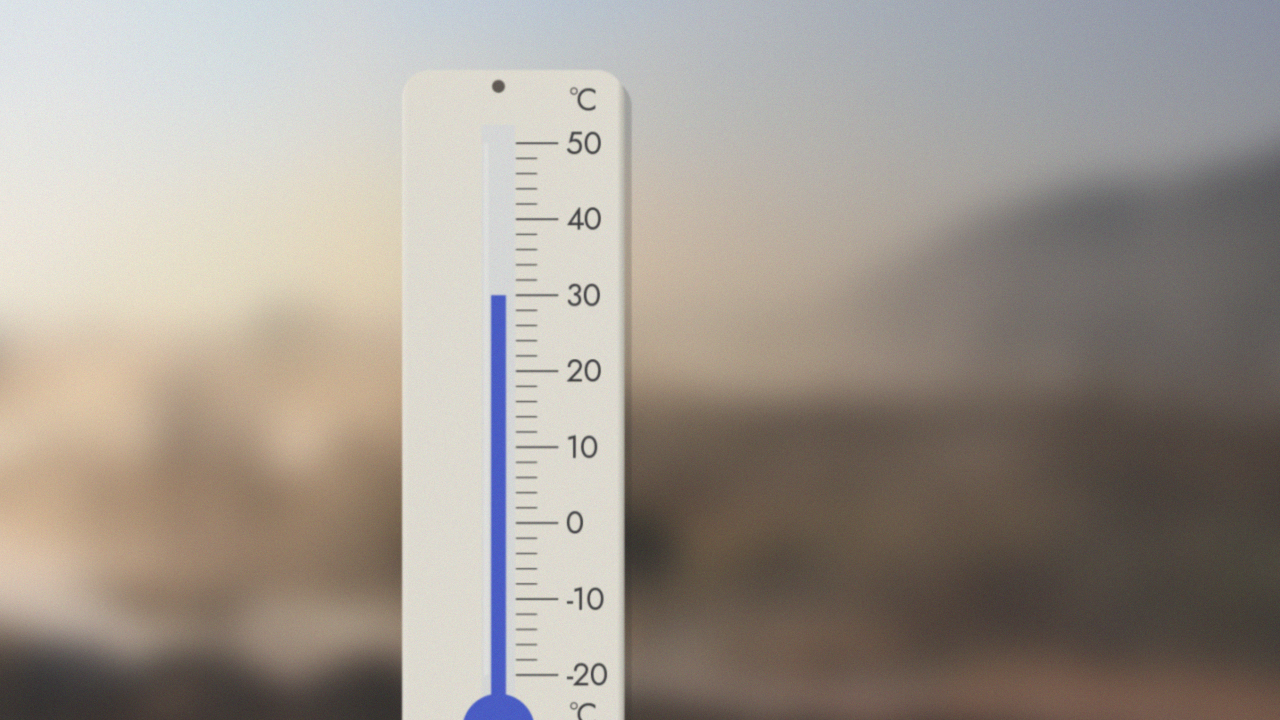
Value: 30 °C
